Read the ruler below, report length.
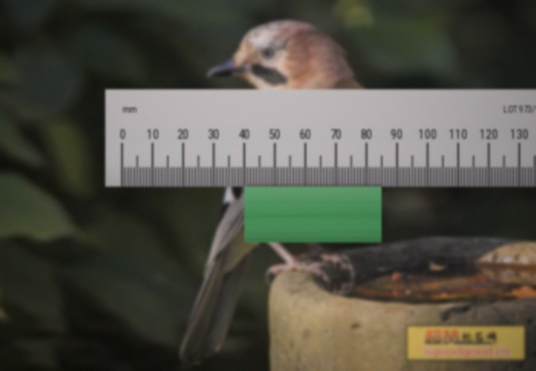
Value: 45 mm
